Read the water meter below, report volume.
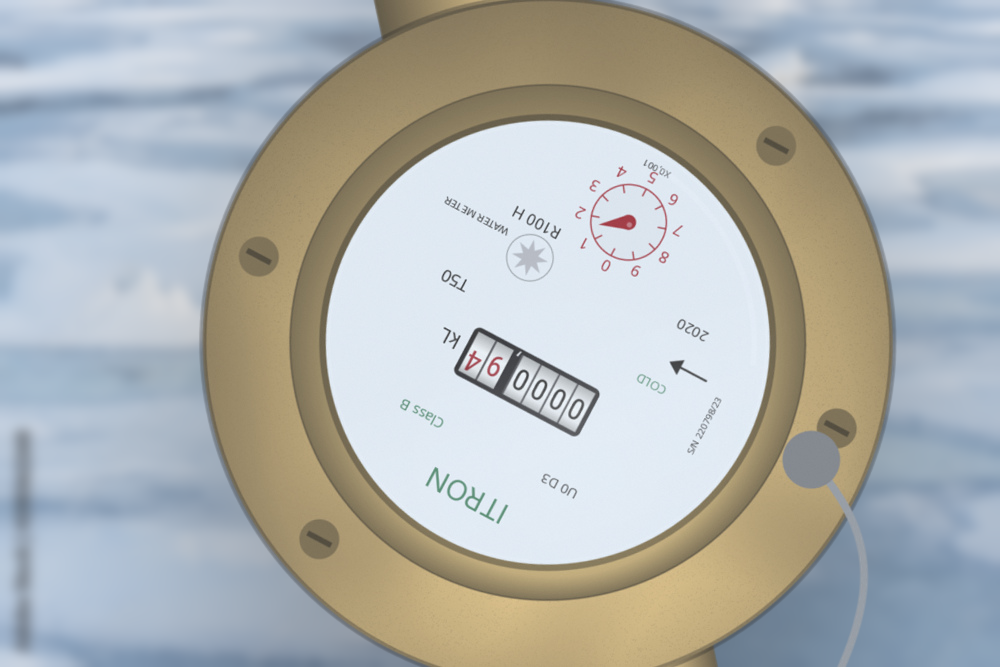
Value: 0.941 kL
